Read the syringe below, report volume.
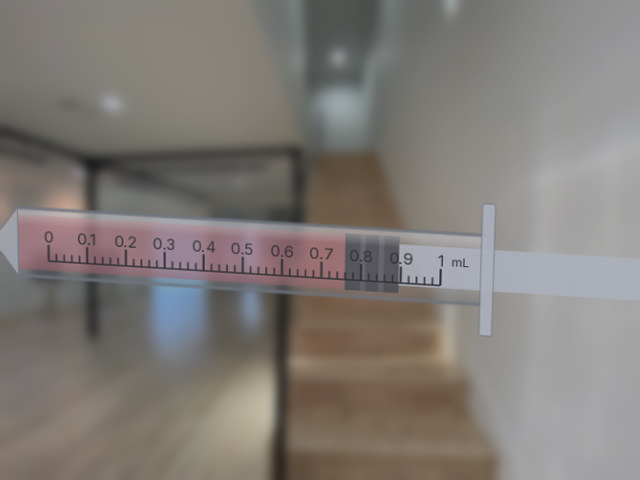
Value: 0.76 mL
